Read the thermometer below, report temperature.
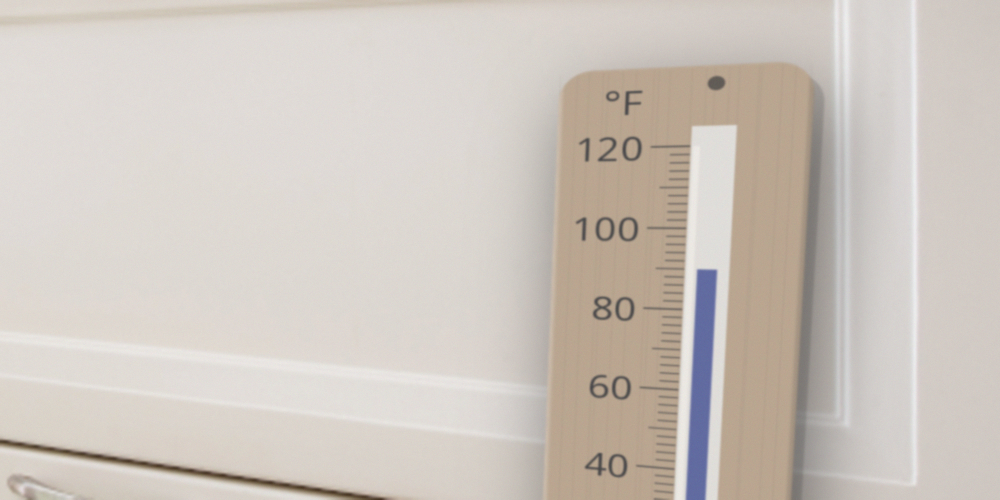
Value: 90 °F
